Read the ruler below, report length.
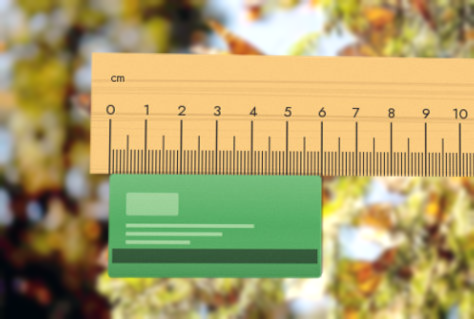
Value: 6 cm
